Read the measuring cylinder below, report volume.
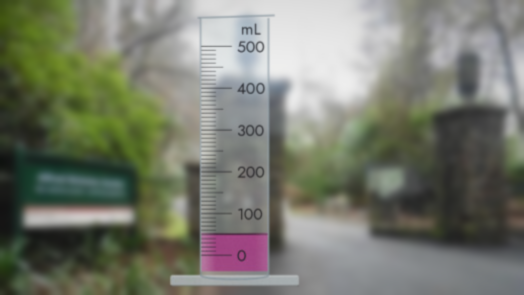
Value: 50 mL
